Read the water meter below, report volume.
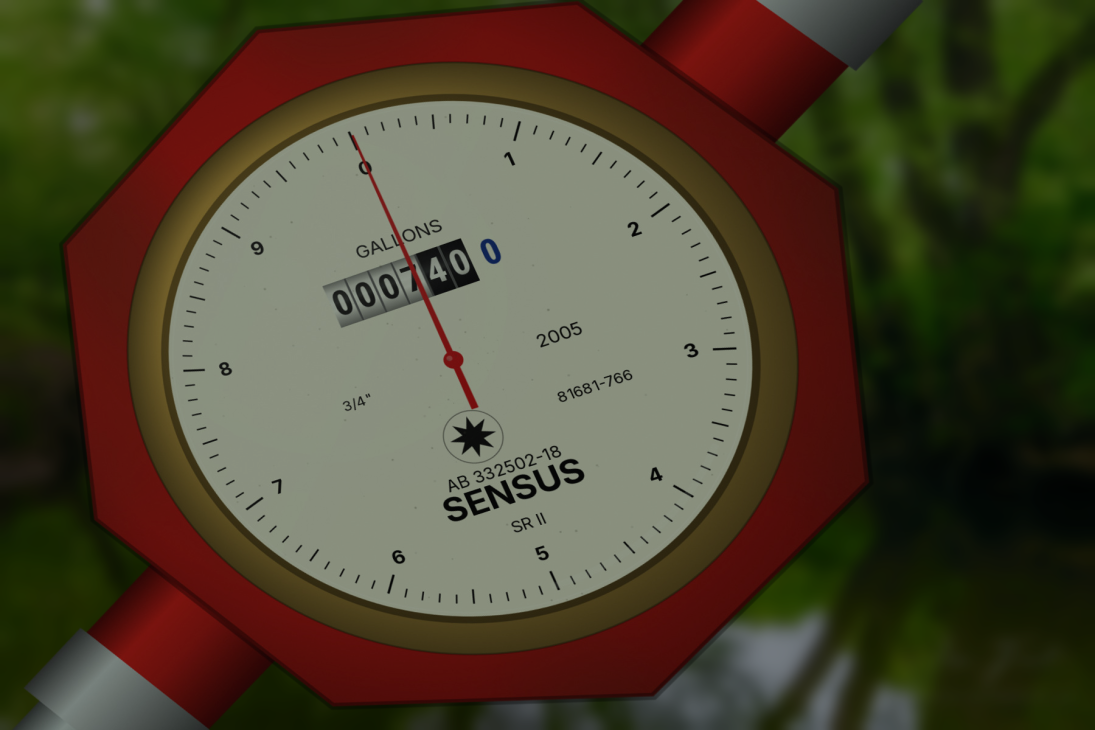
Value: 7400.0 gal
